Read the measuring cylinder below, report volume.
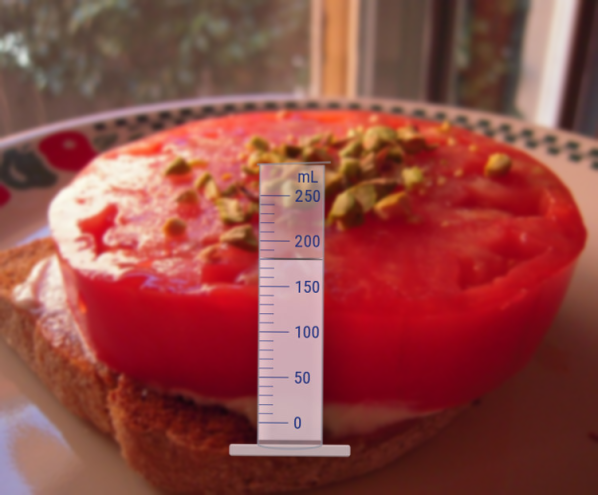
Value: 180 mL
